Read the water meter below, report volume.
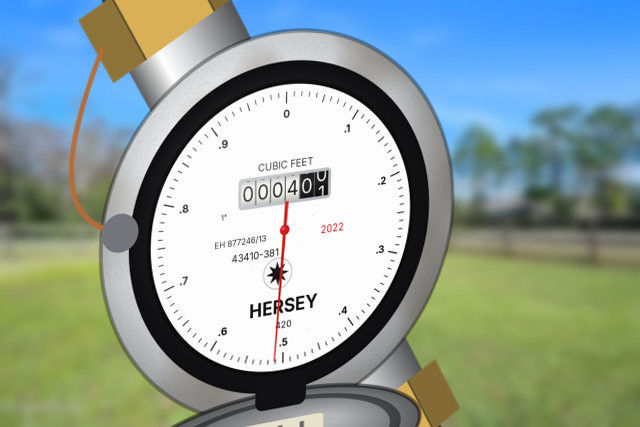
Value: 400.51 ft³
